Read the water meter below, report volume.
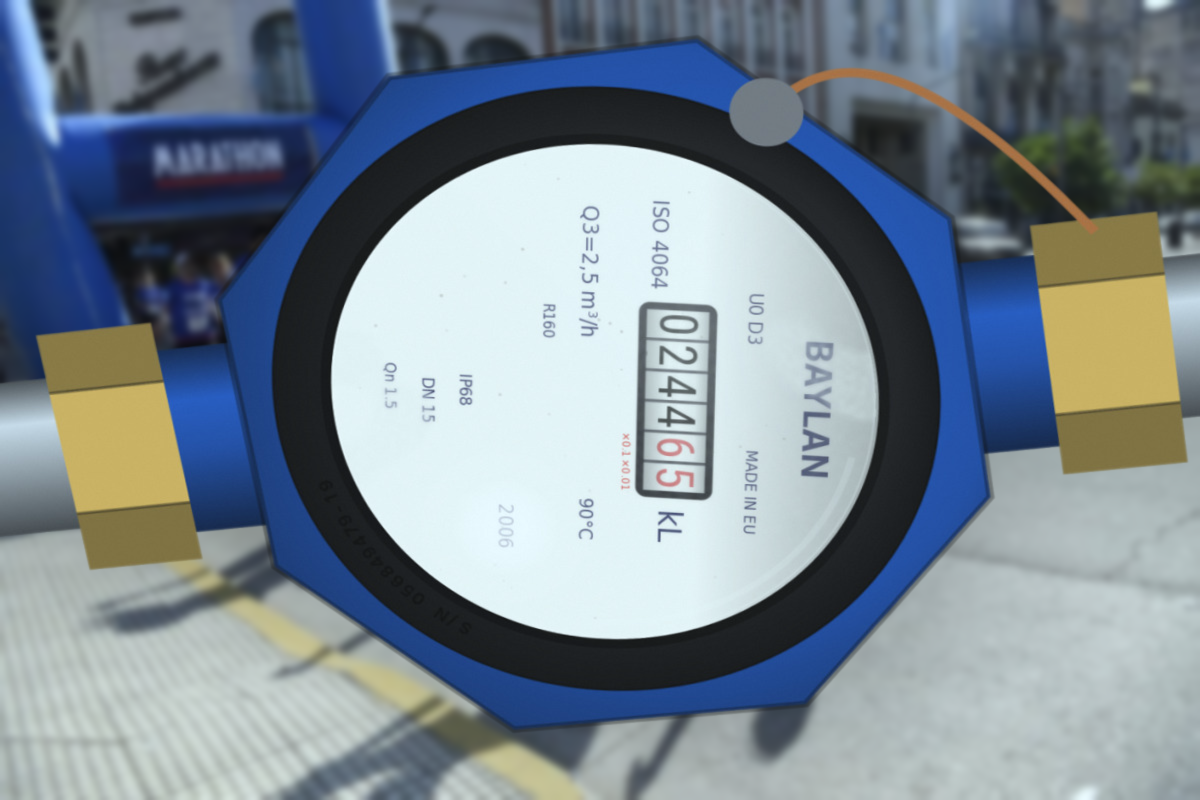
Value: 244.65 kL
